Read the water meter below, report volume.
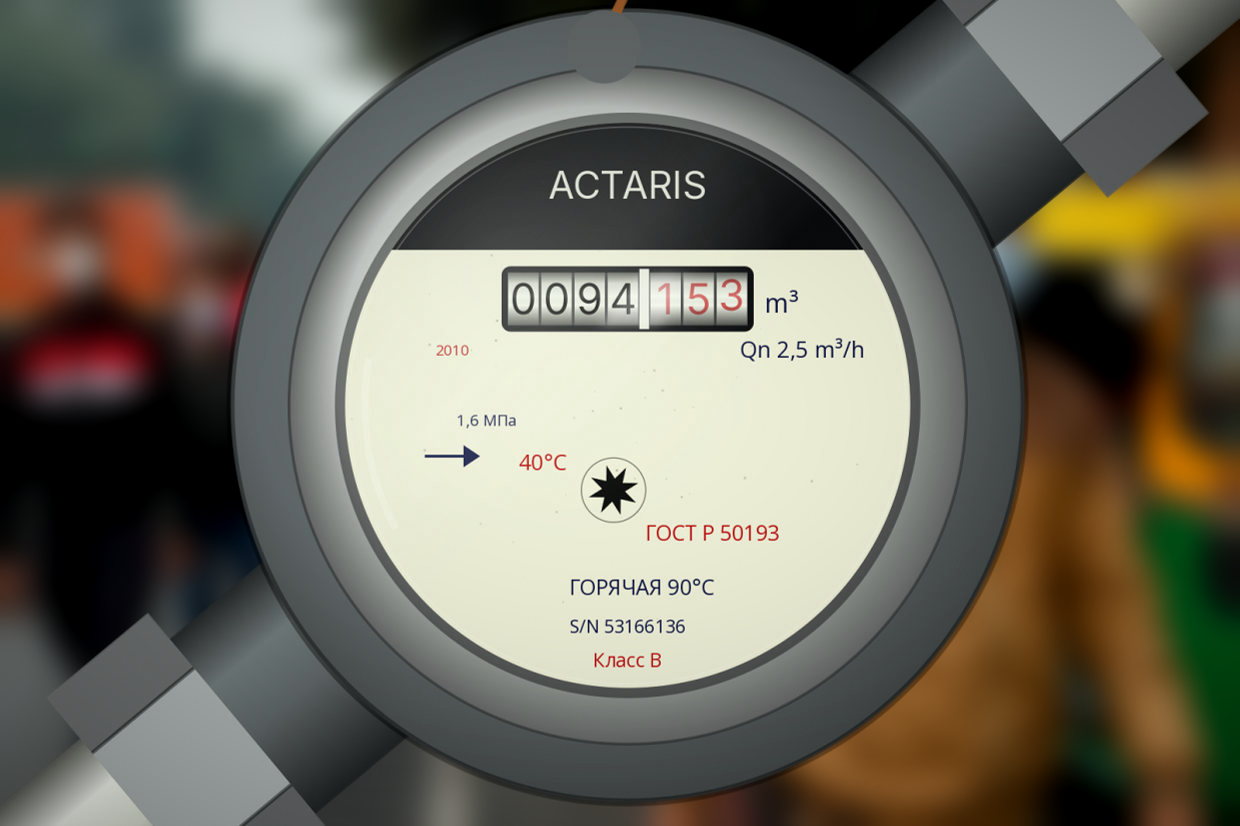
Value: 94.153 m³
